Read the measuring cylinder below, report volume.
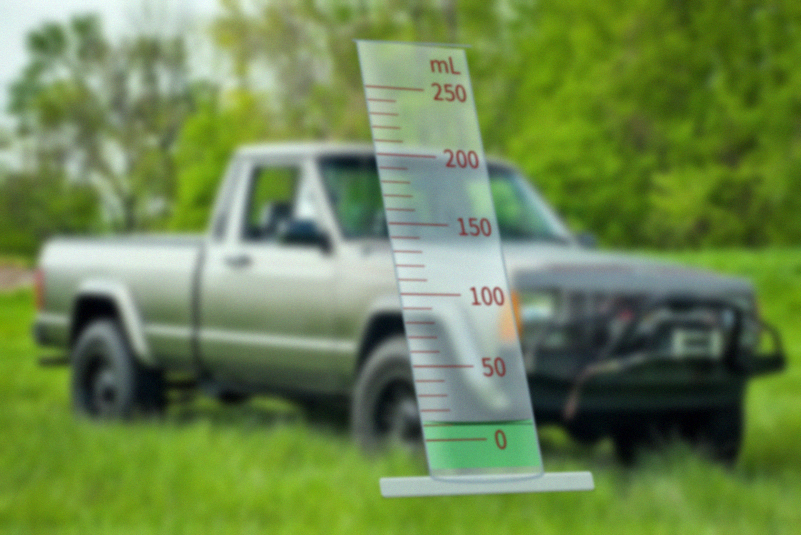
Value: 10 mL
